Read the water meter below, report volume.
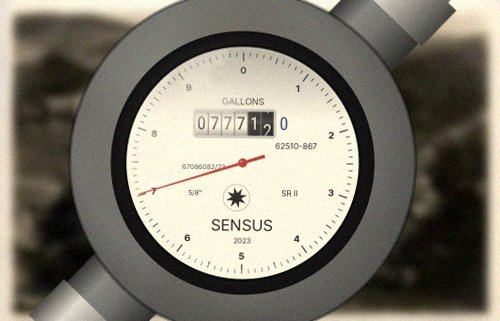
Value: 777117.0 gal
